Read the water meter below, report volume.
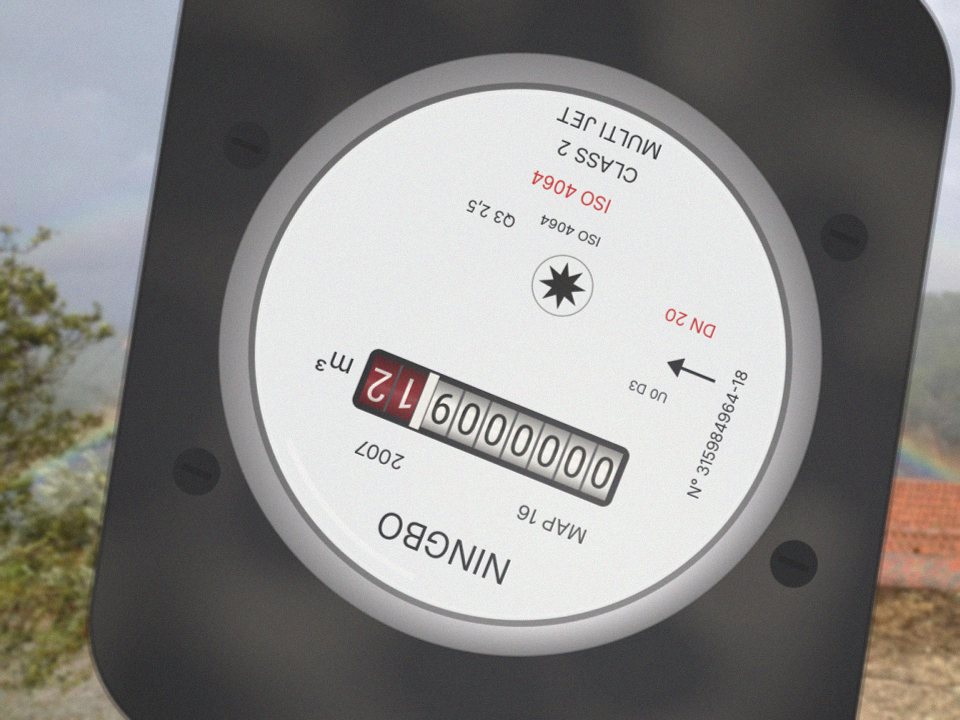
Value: 9.12 m³
